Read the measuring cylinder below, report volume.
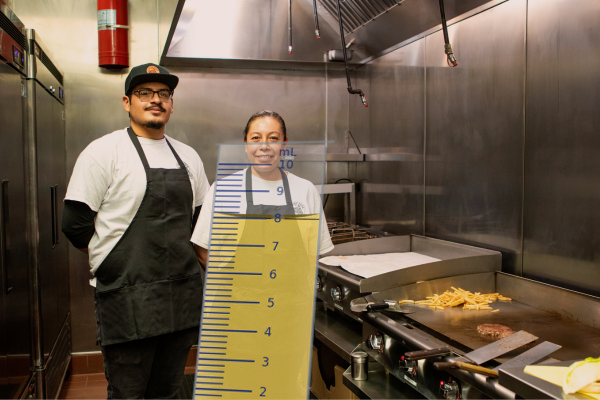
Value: 8 mL
